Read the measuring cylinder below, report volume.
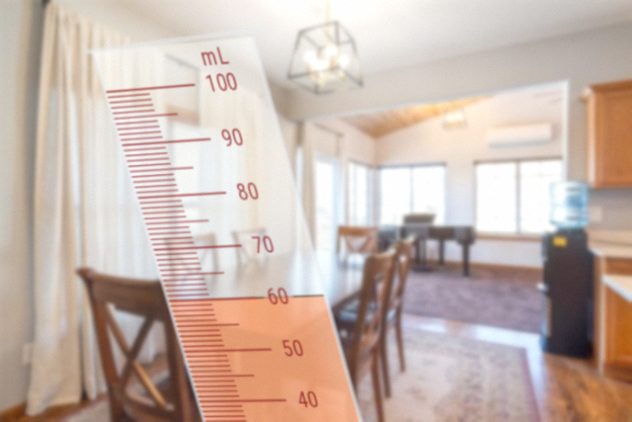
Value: 60 mL
